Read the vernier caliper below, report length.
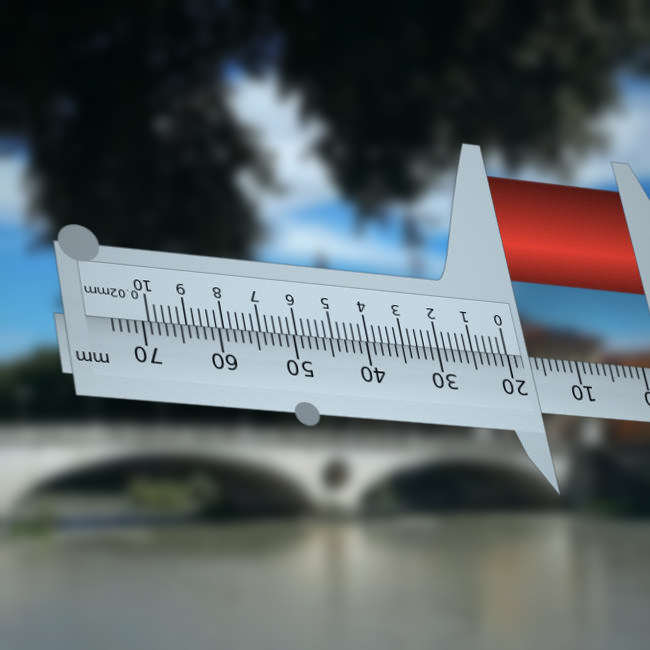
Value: 20.2 mm
